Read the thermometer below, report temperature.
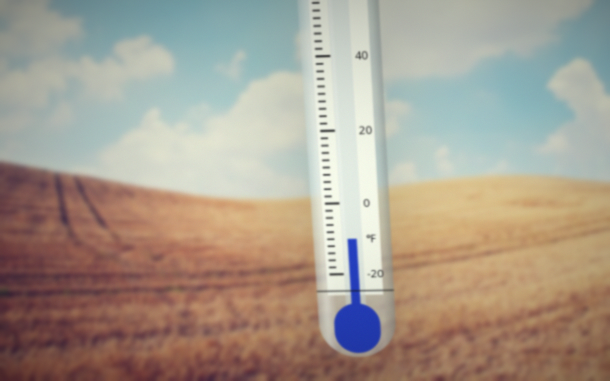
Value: -10 °F
